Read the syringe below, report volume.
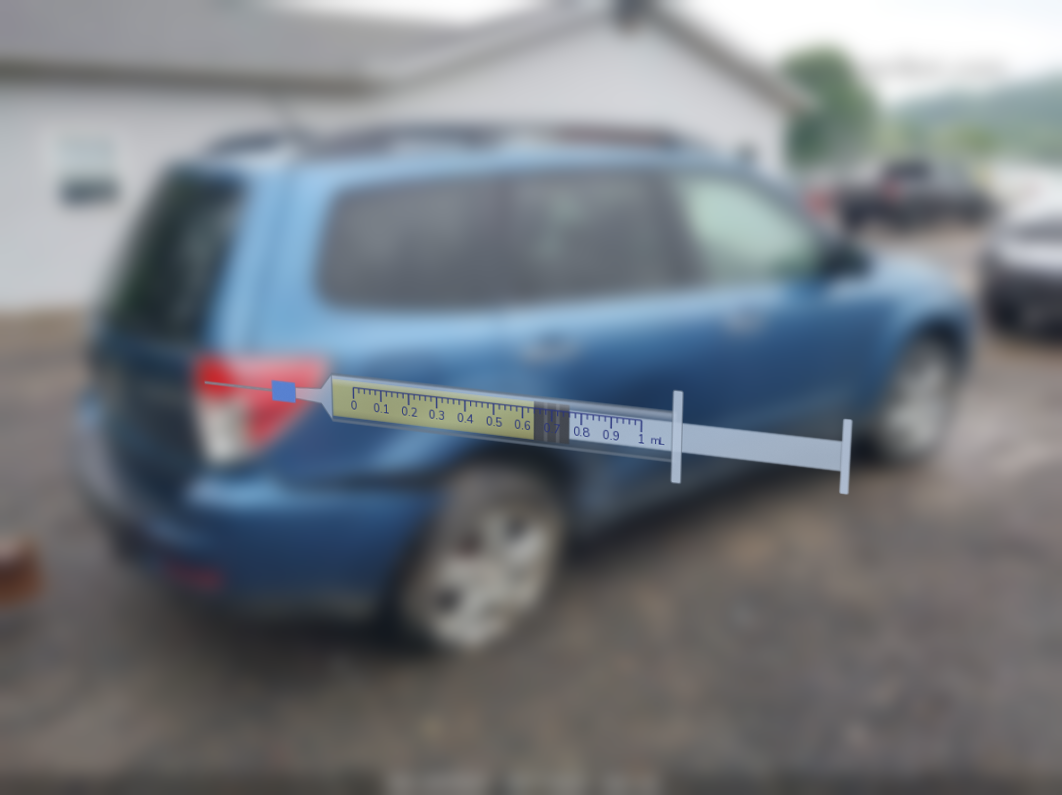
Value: 0.64 mL
